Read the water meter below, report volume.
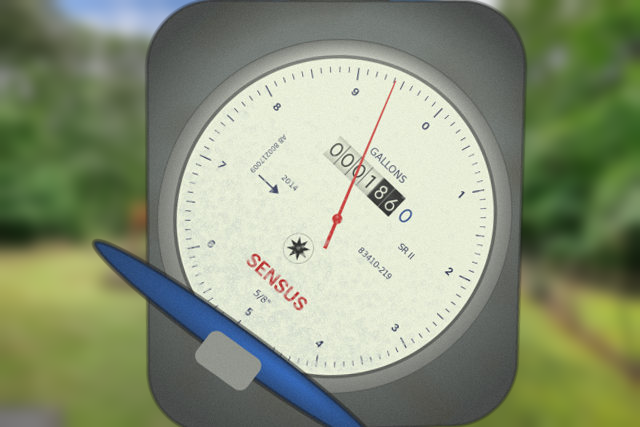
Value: 1859.4 gal
